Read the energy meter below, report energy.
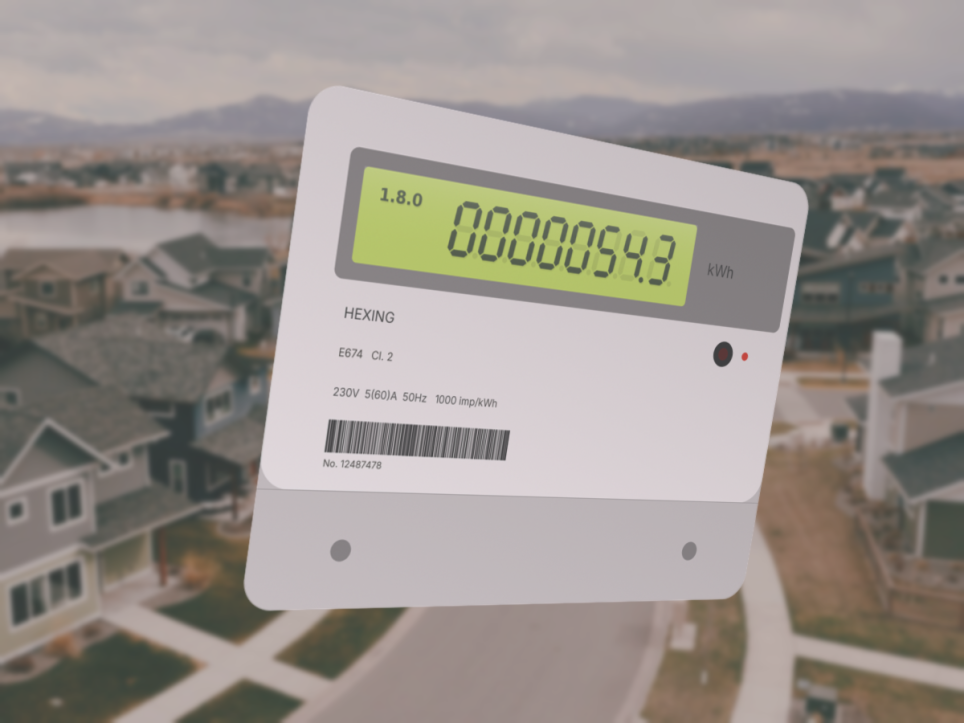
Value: 54.3 kWh
